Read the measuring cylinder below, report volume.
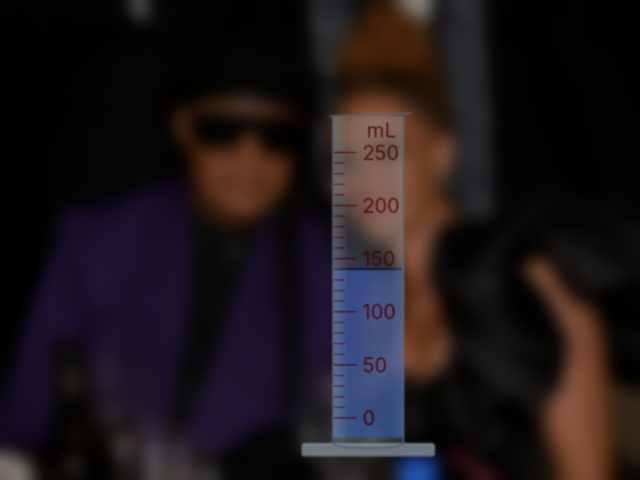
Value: 140 mL
